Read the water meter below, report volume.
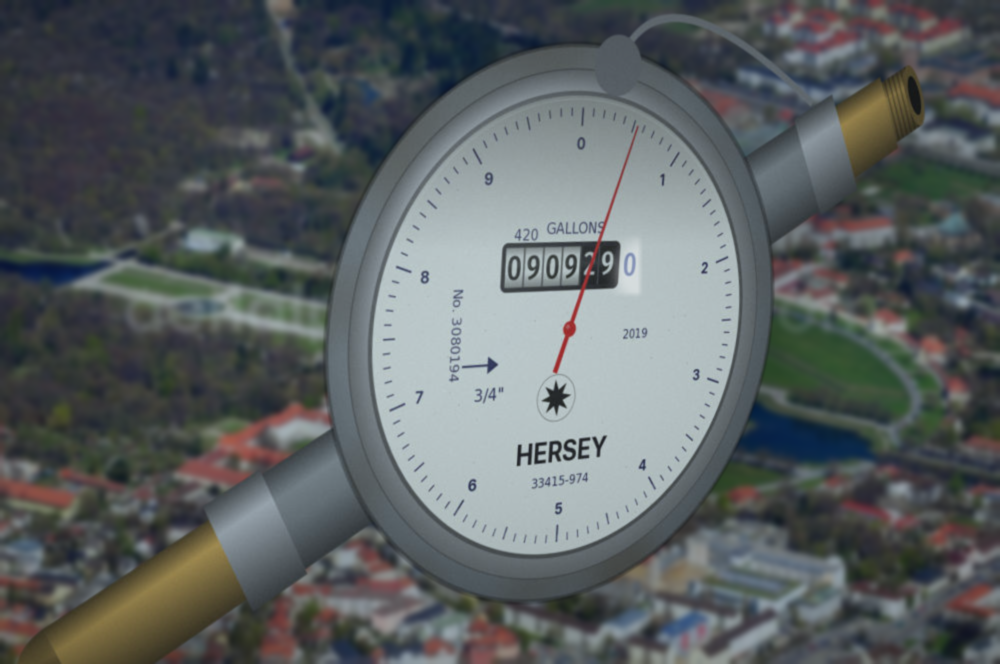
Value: 909290.5 gal
